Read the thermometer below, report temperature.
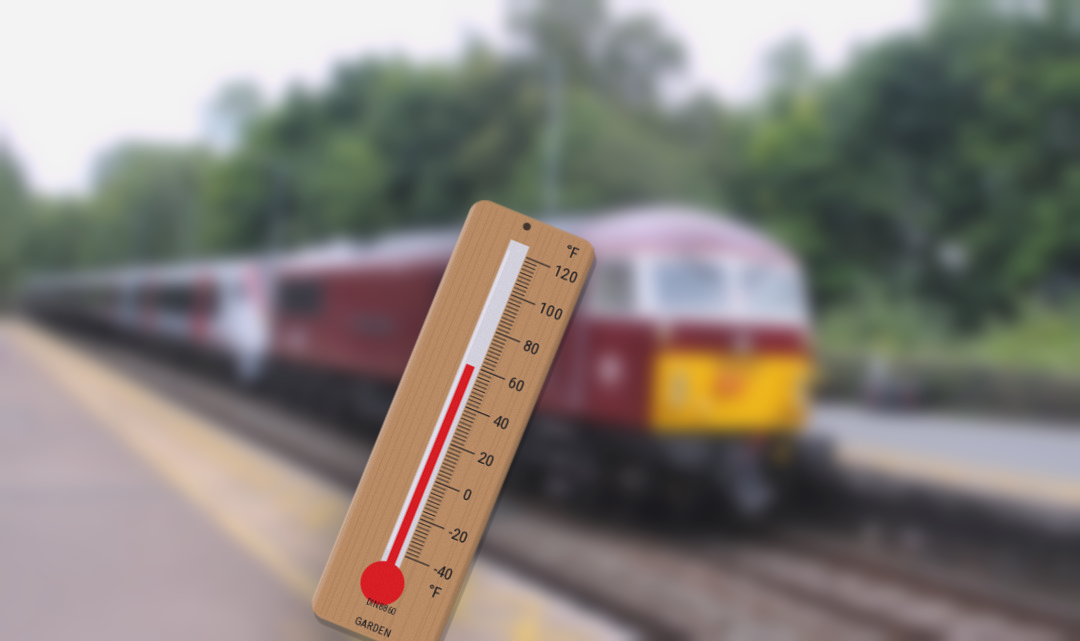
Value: 60 °F
